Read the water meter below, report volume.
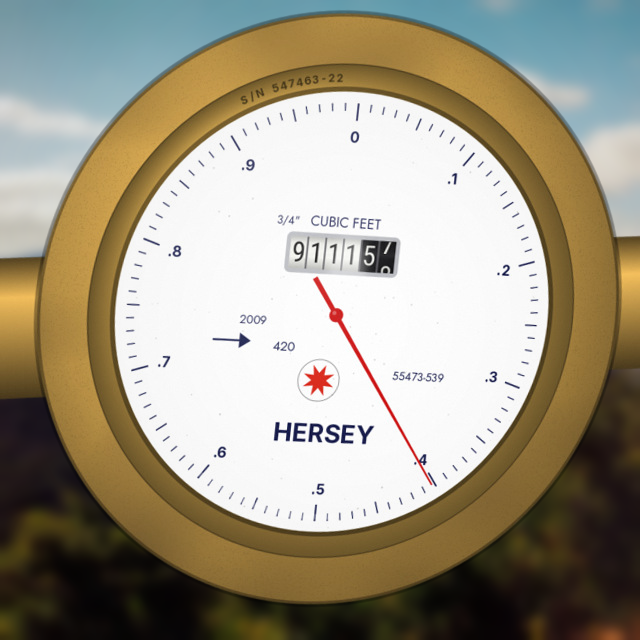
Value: 911157.40 ft³
